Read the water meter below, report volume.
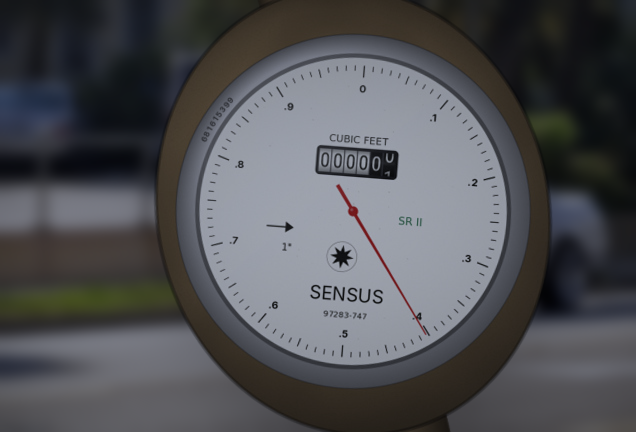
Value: 0.40 ft³
